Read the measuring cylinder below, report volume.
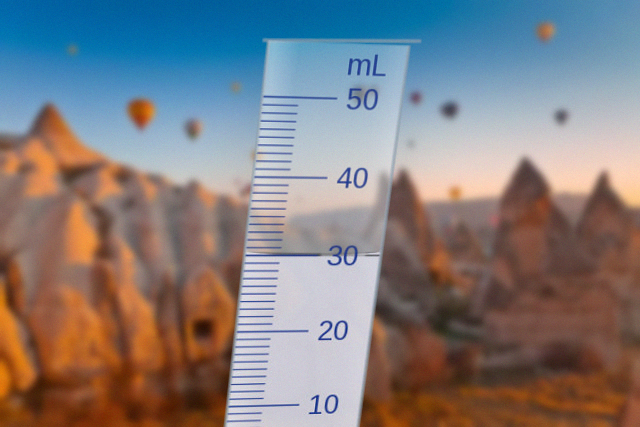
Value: 30 mL
